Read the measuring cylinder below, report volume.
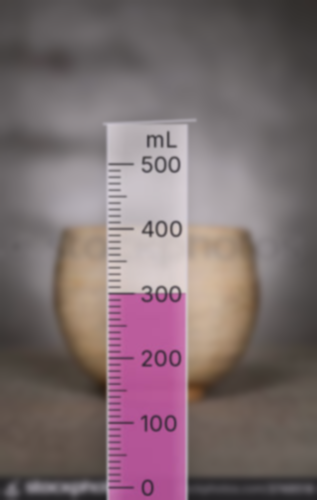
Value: 300 mL
